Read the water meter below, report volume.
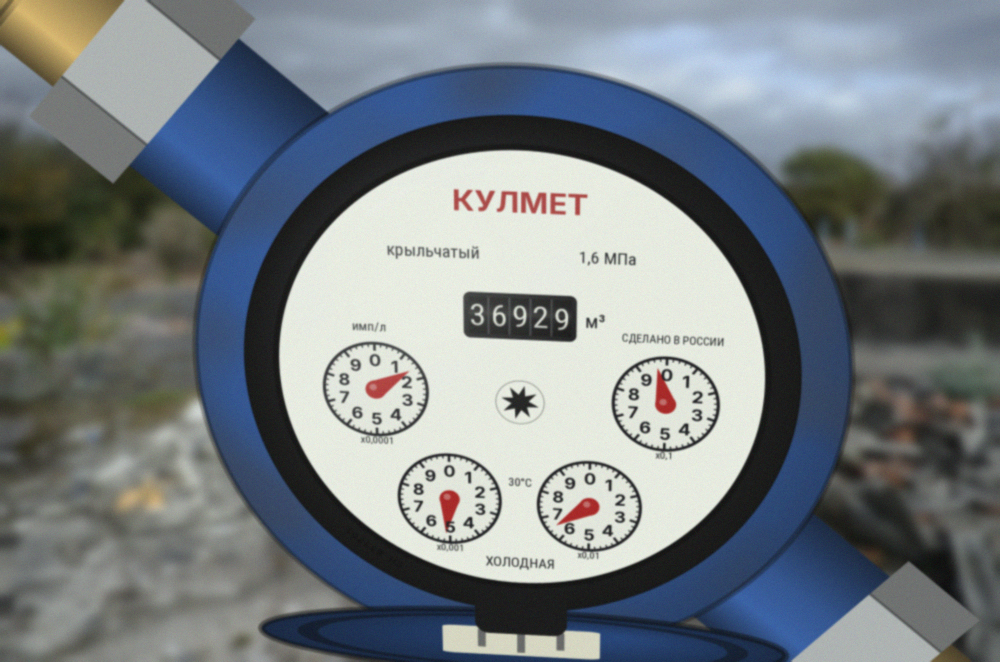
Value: 36928.9651 m³
